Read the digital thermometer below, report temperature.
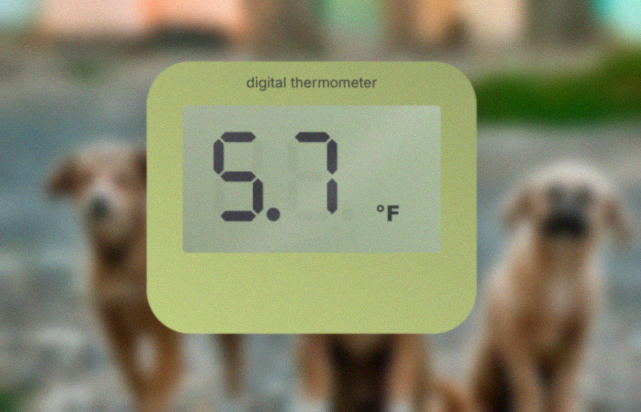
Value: 5.7 °F
